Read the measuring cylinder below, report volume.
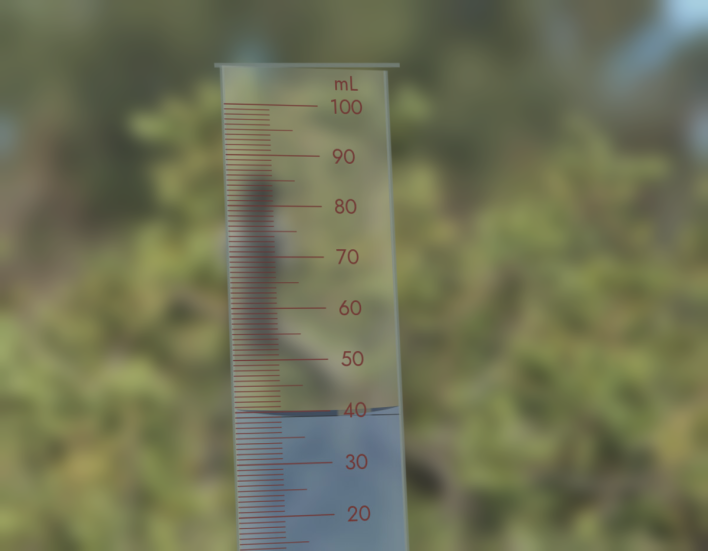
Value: 39 mL
